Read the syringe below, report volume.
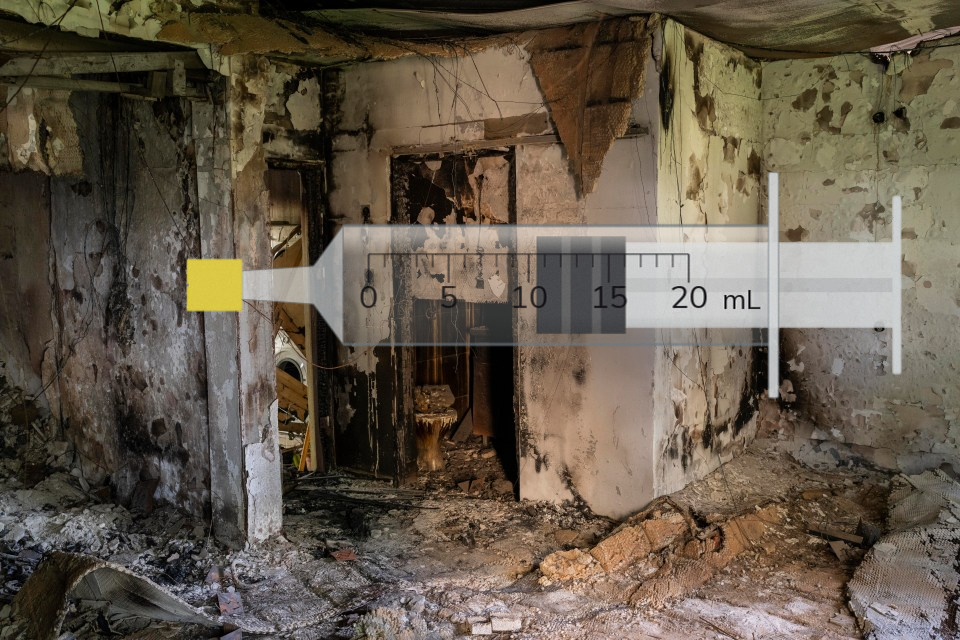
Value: 10.5 mL
